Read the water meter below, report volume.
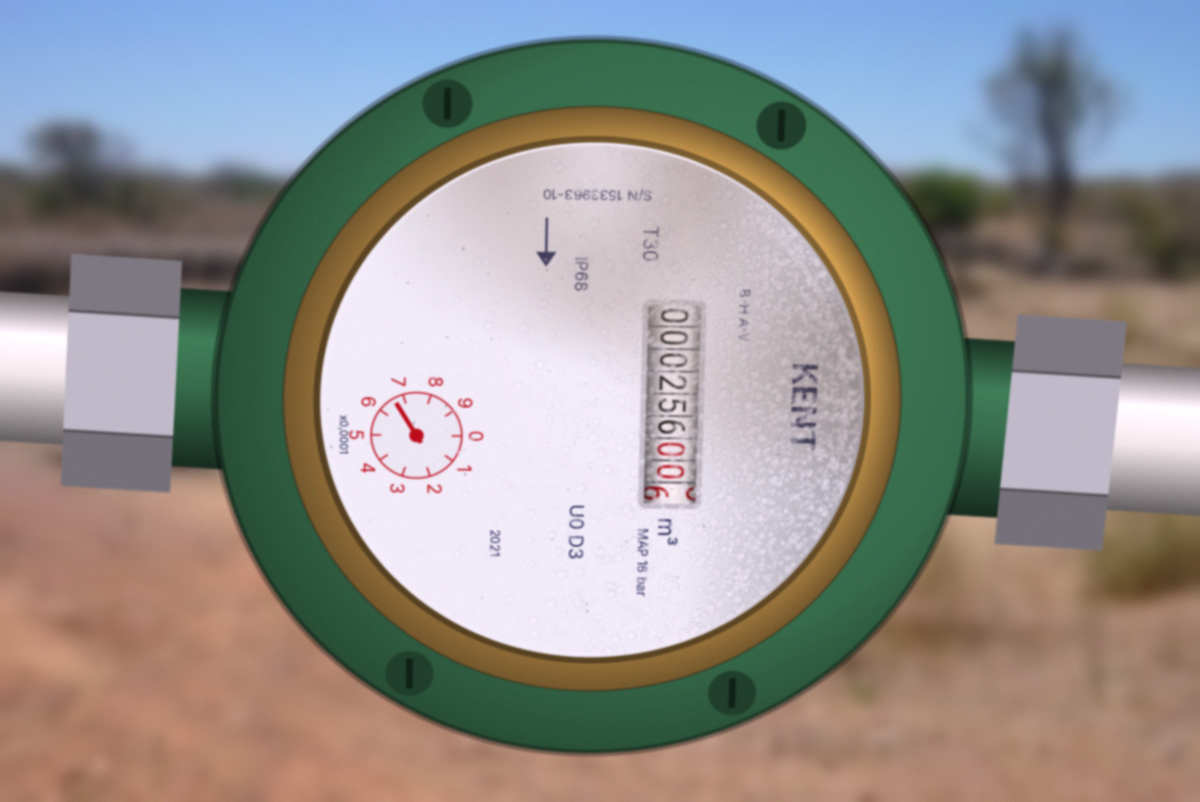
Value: 256.0056 m³
